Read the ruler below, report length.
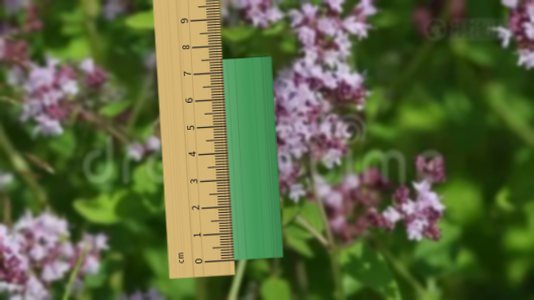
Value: 7.5 cm
